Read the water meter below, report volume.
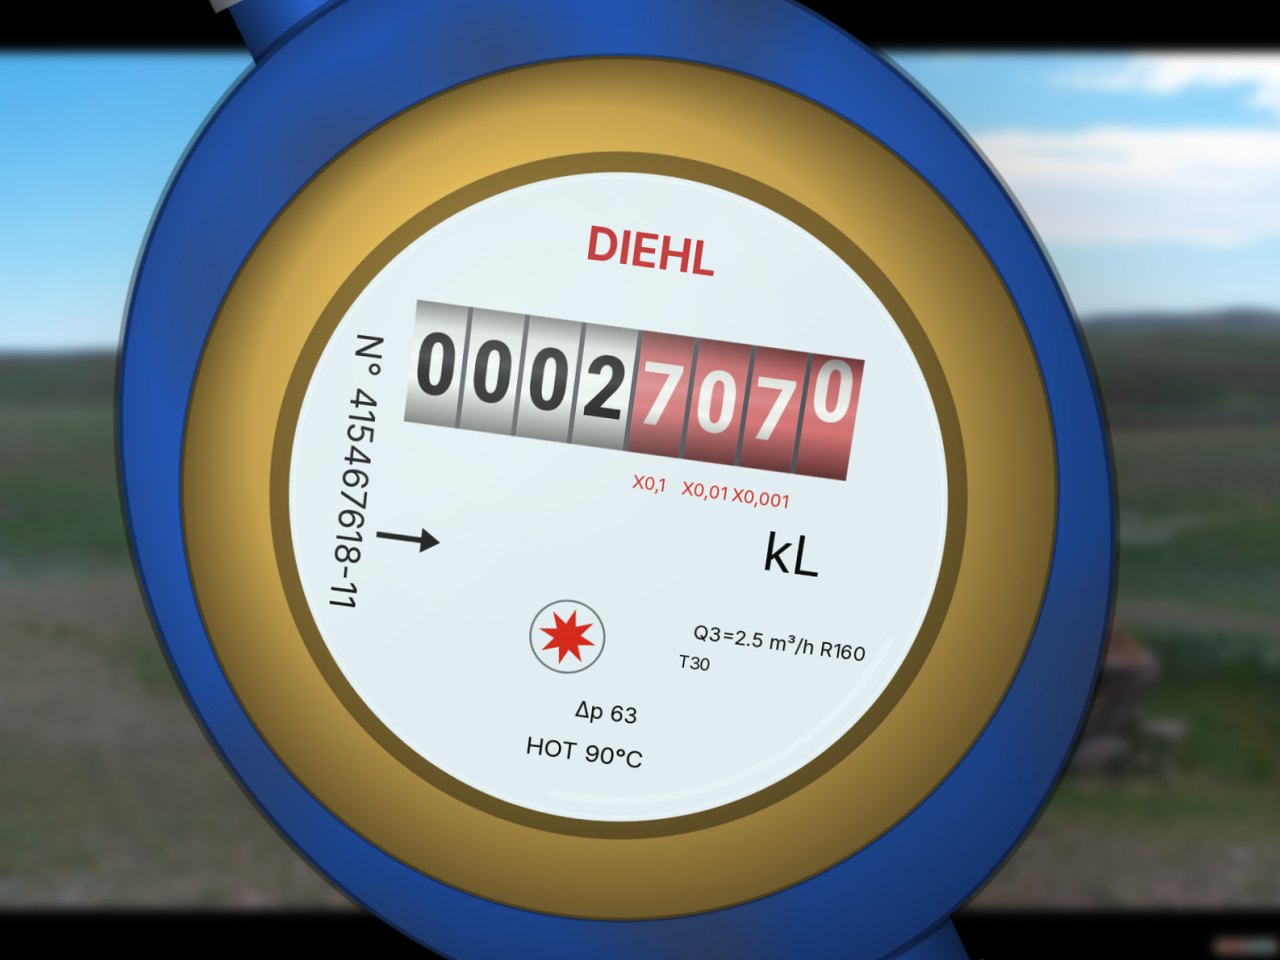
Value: 2.7070 kL
